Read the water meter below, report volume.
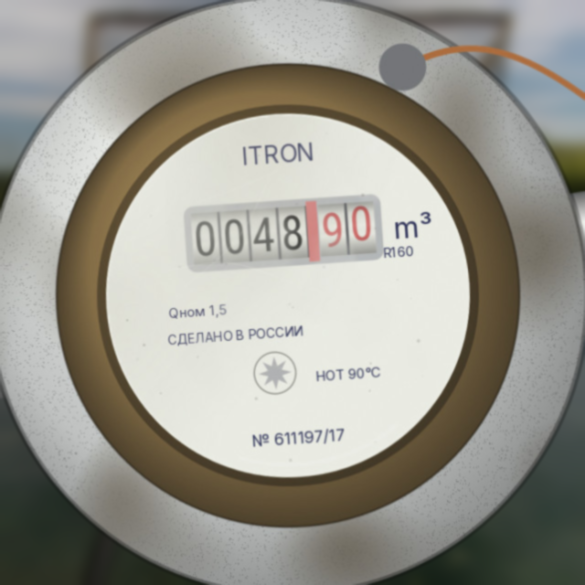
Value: 48.90 m³
